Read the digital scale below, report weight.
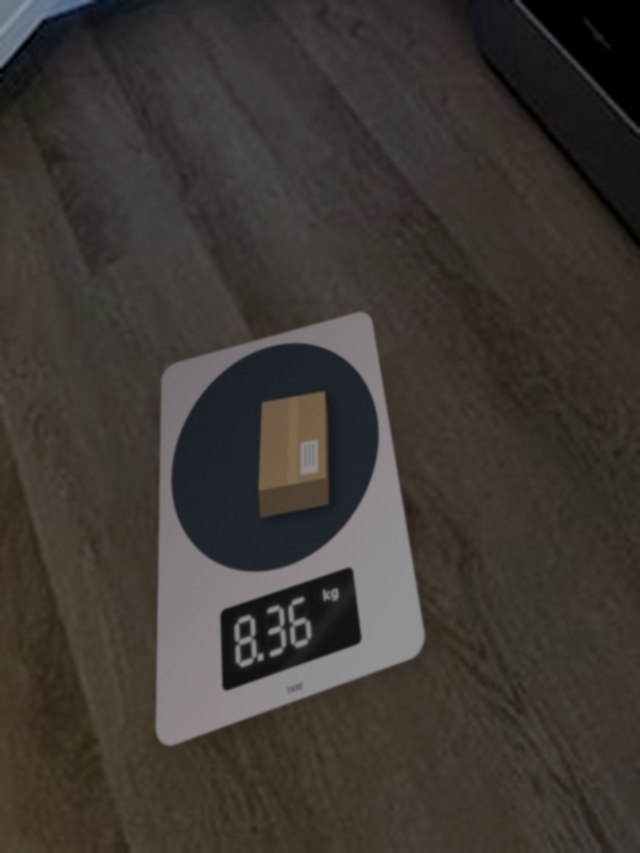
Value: 8.36 kg
